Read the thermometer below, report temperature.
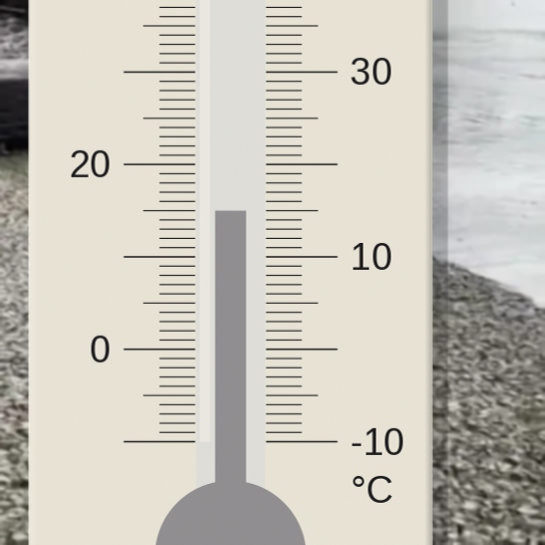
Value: 15 °C
